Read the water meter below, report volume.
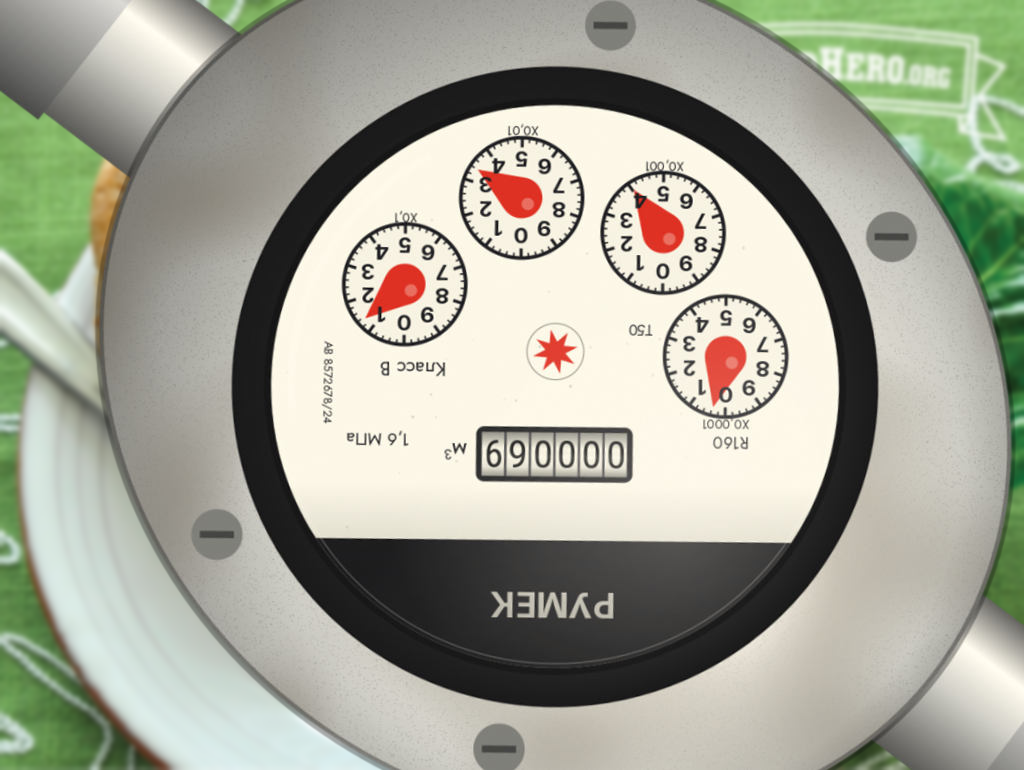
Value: 69.1340 m³
